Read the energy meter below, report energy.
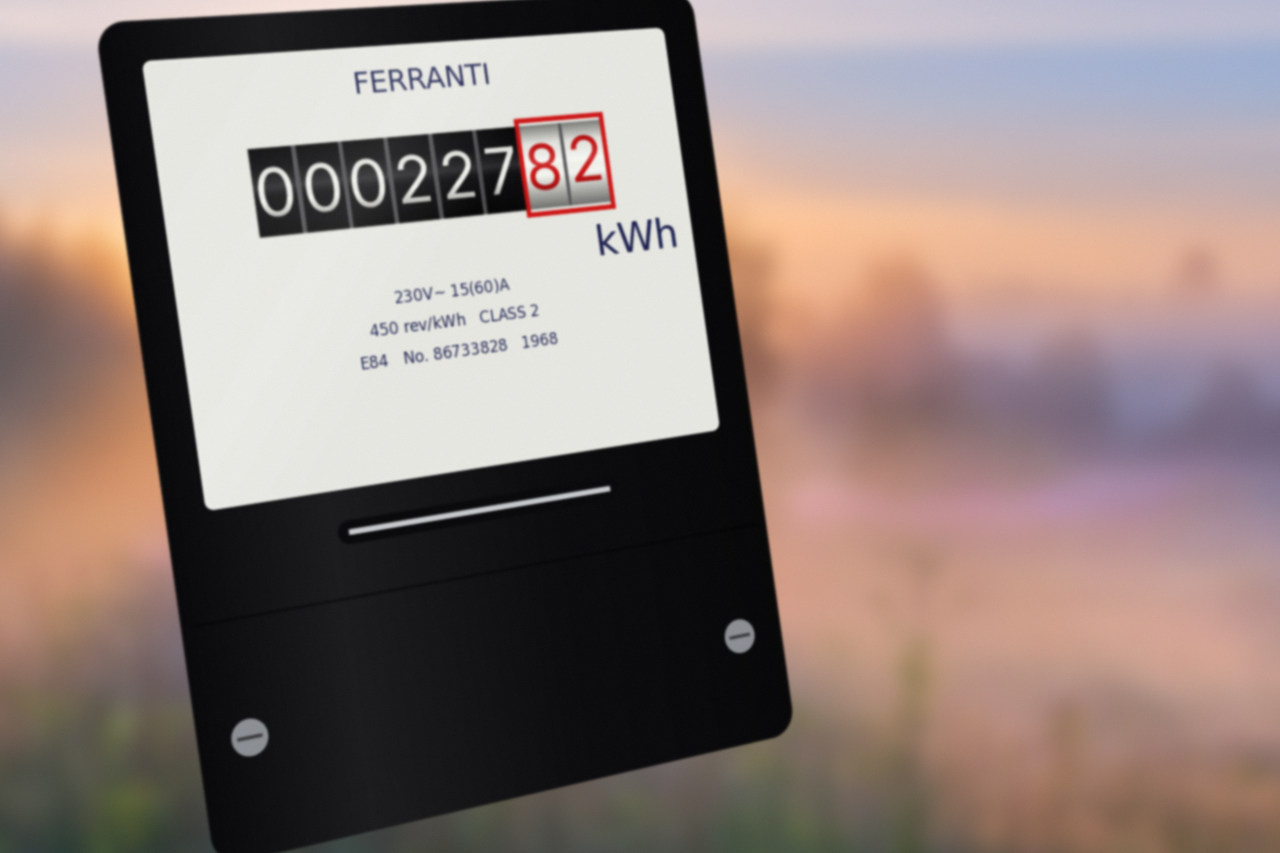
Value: 227.82 kWh
